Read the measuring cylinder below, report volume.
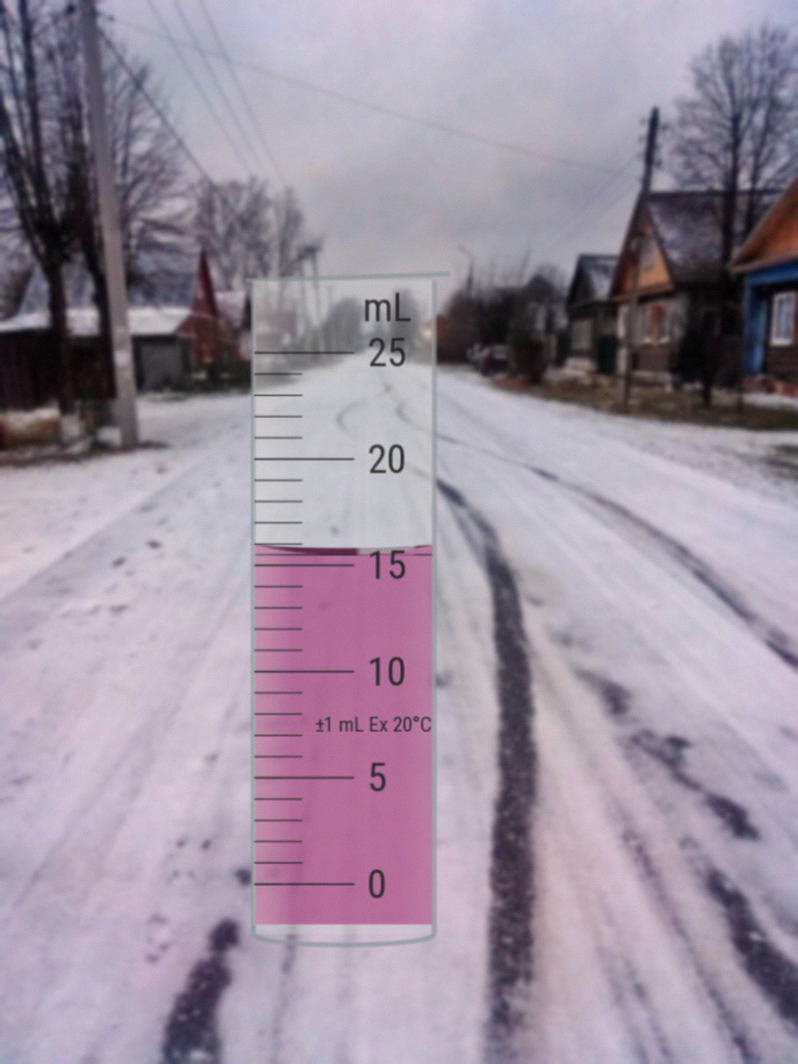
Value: 15.5 mL
